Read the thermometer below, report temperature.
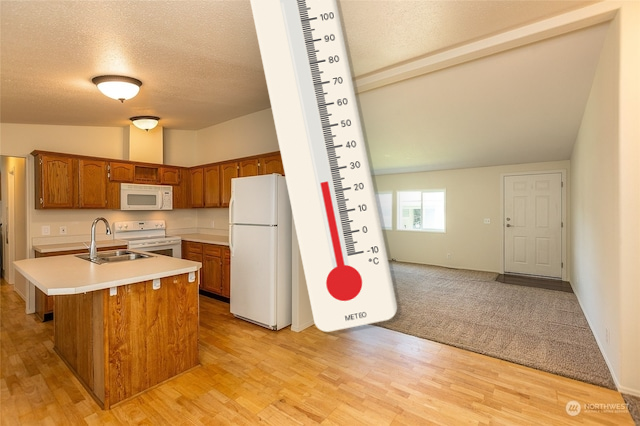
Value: 25 °C
